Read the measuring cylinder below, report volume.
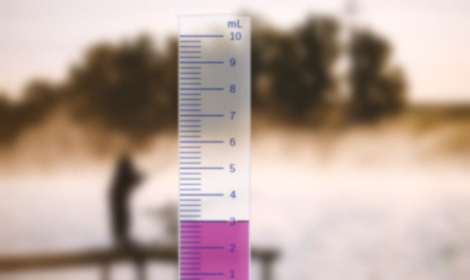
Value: 3 mL
